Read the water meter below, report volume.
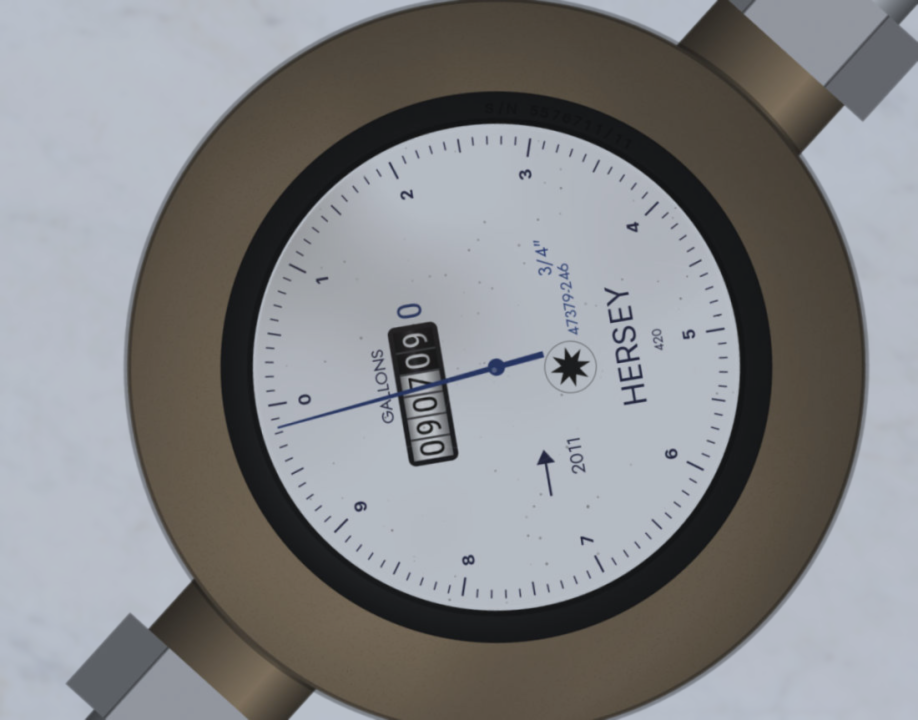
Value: 907089.8 gal
